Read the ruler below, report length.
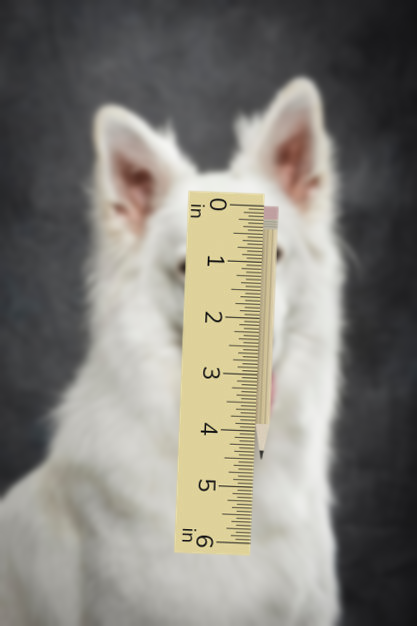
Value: 4.5 in
